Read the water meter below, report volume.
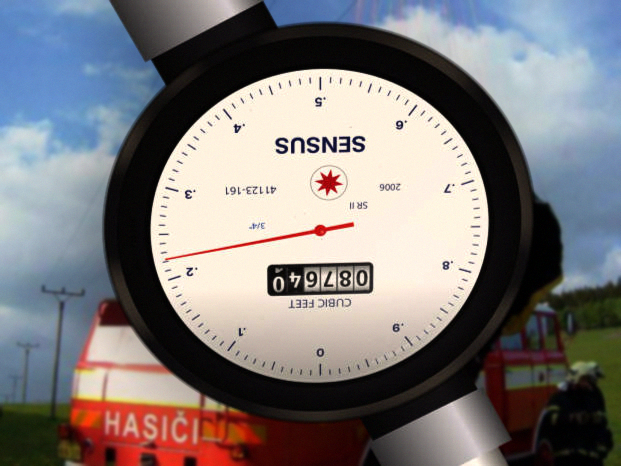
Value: 87640.22 ft³
